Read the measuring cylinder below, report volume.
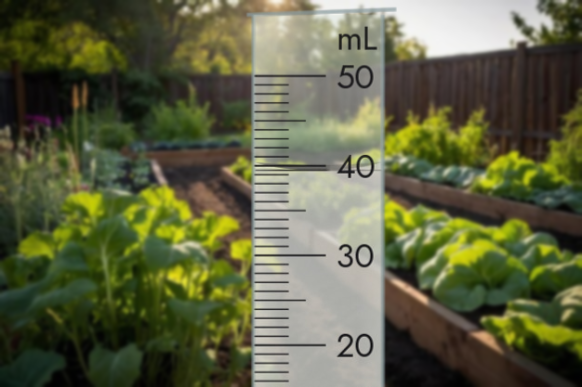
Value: 39.5 mL
